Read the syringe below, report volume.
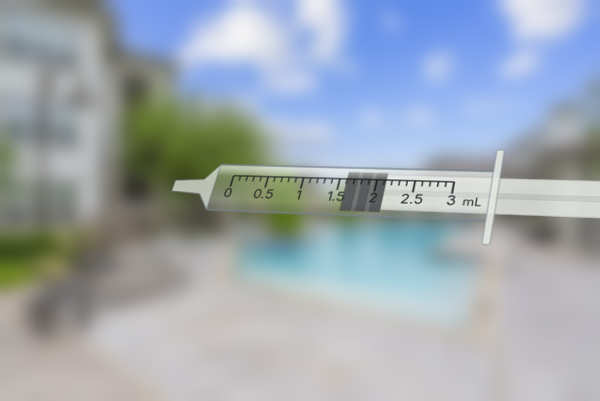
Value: 1.6 mL
